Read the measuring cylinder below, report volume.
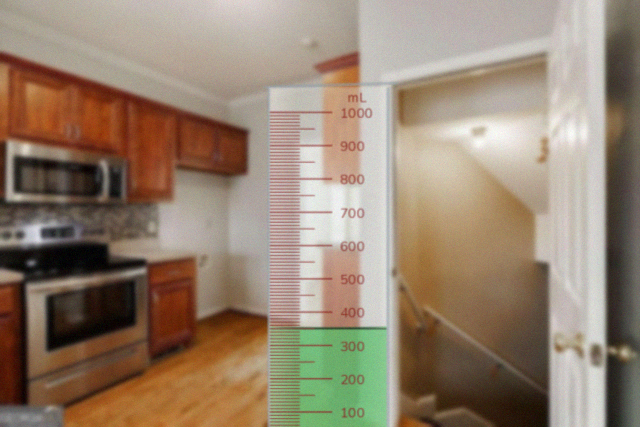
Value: 350 mL
